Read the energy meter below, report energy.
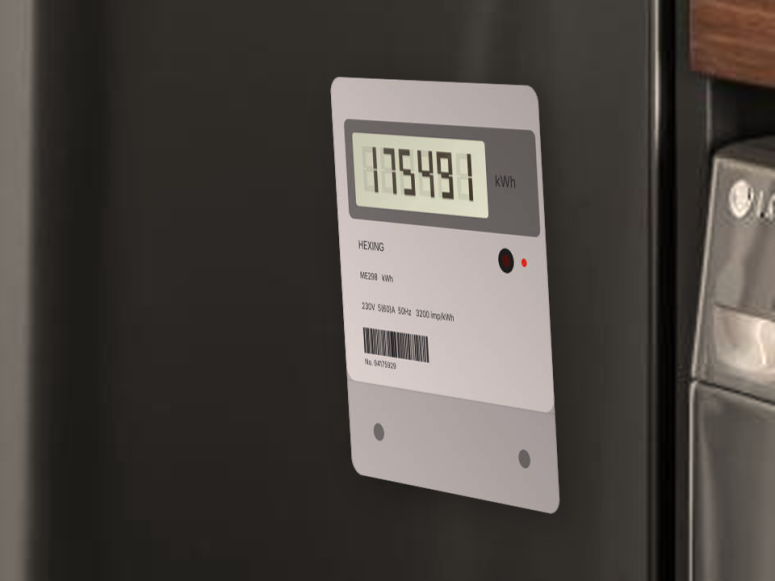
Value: 175491 kWh
